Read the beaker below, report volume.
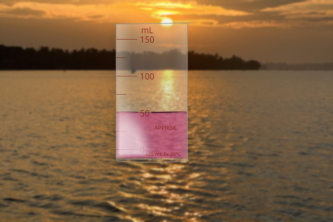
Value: 50 mL
